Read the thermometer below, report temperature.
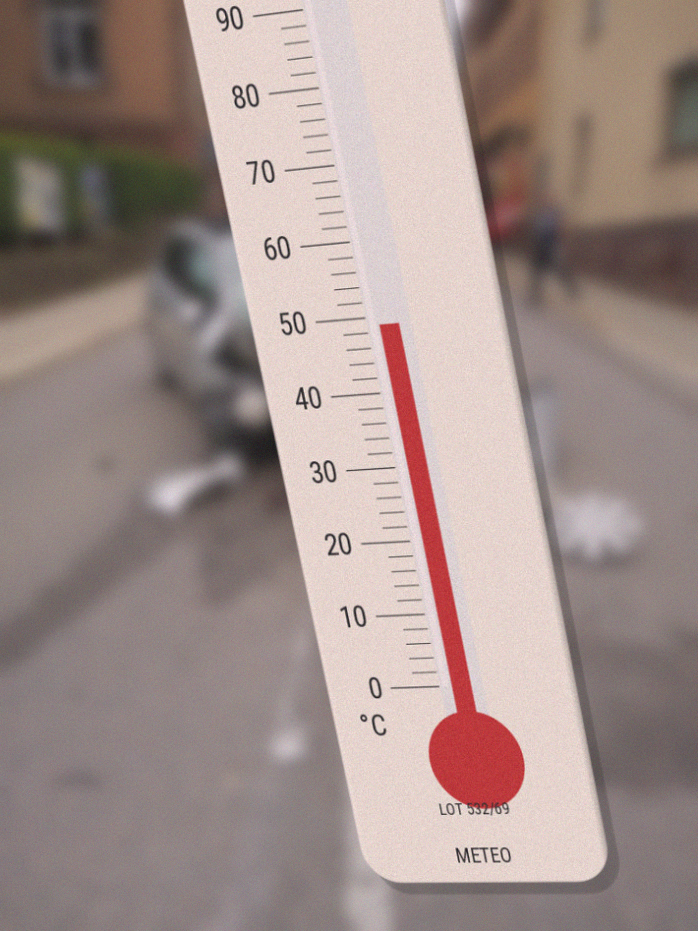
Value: 49 °C
